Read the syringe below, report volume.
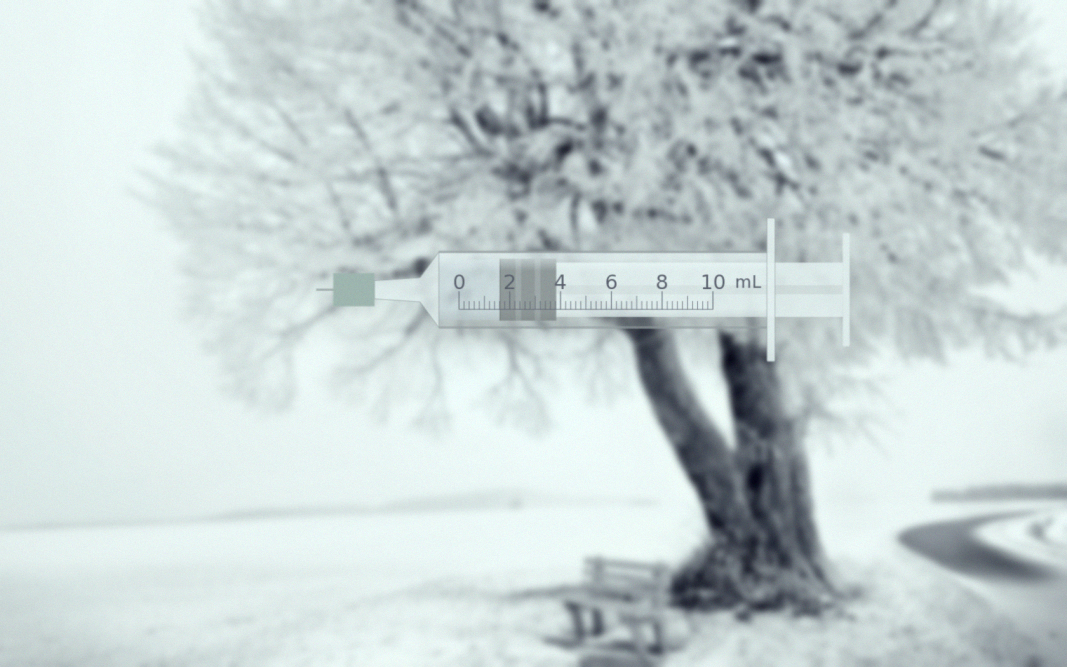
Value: 1.6 mL
